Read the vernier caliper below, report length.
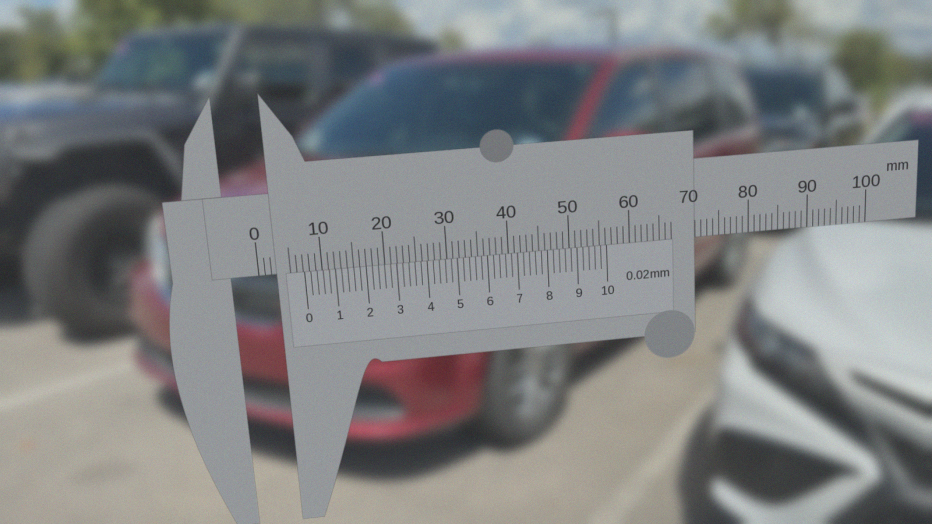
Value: 7.2 mm
